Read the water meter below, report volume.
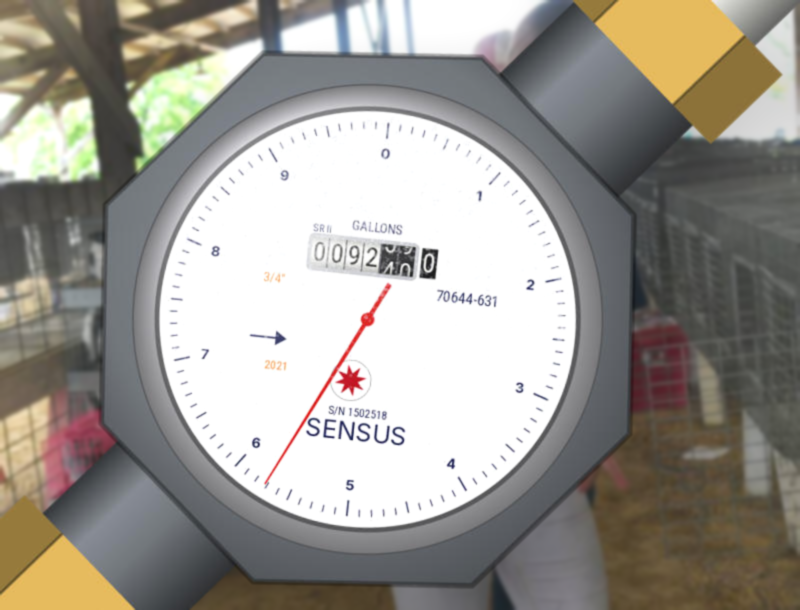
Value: 92395.7 gal
